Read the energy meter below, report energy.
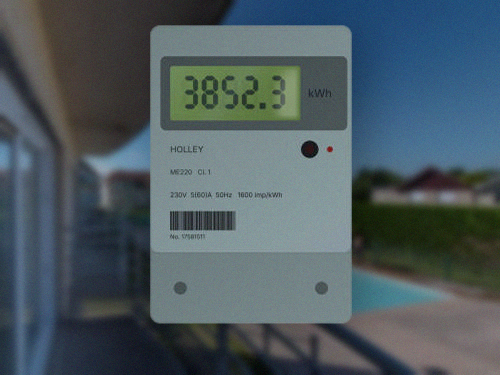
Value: 3852.3 kWh
